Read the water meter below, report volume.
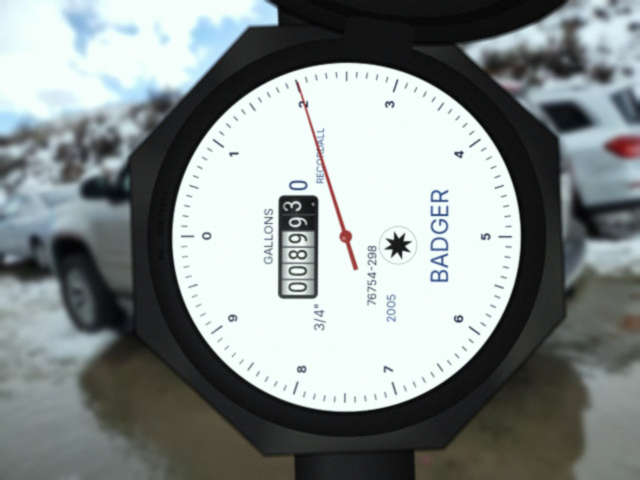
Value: 89932.0 gal
